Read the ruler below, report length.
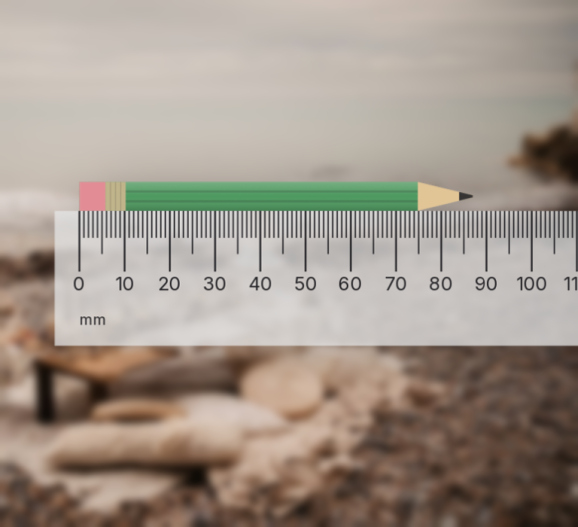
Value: 87 mm
